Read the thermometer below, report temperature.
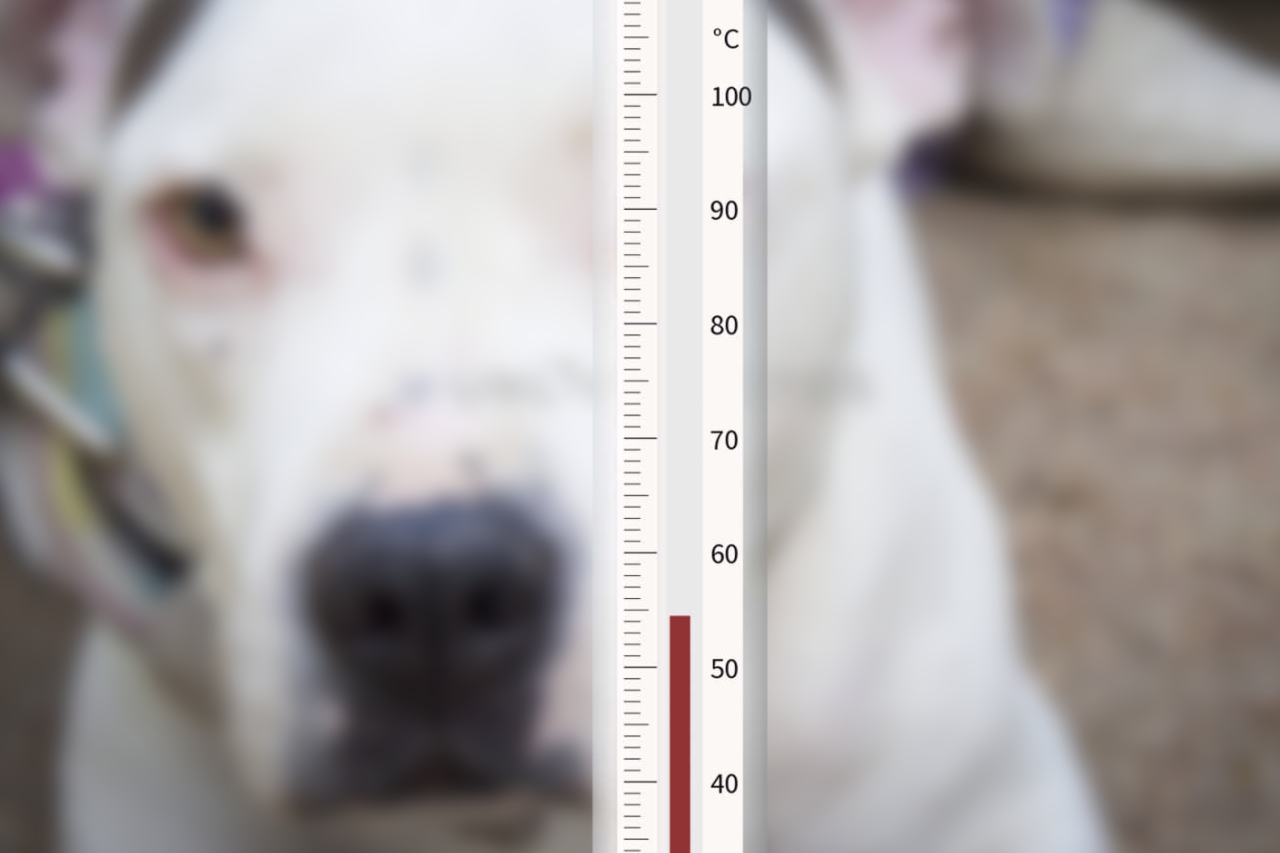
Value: 54.5 °C
